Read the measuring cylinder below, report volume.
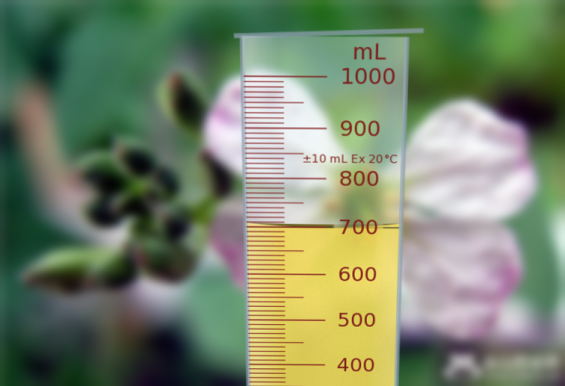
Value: 700 mL
